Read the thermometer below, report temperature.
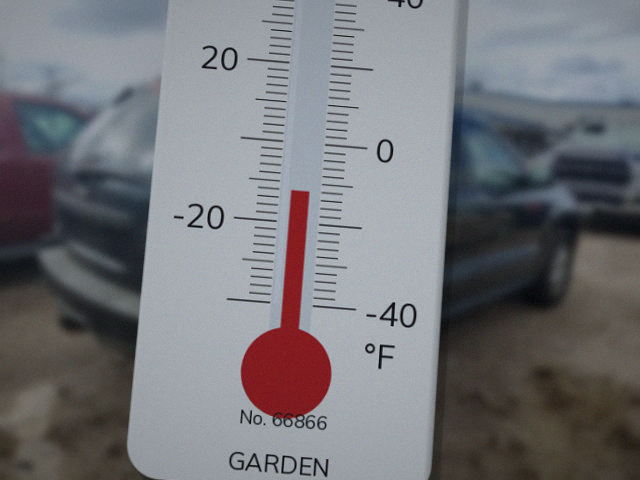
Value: -12 °F
